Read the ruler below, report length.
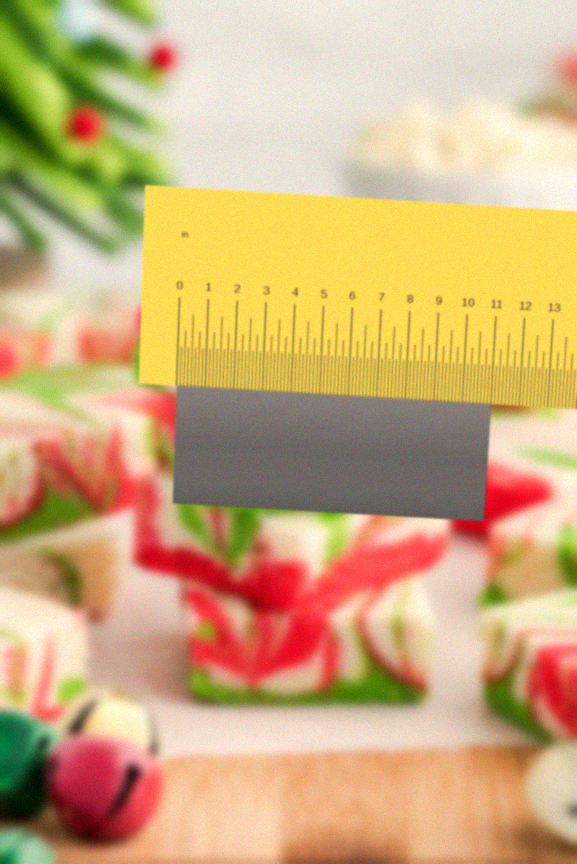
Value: 11 in
